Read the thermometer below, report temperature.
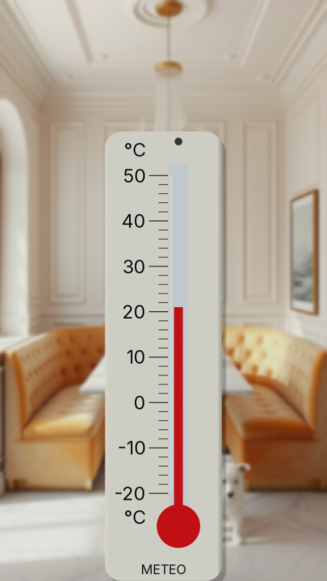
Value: 21 °C
